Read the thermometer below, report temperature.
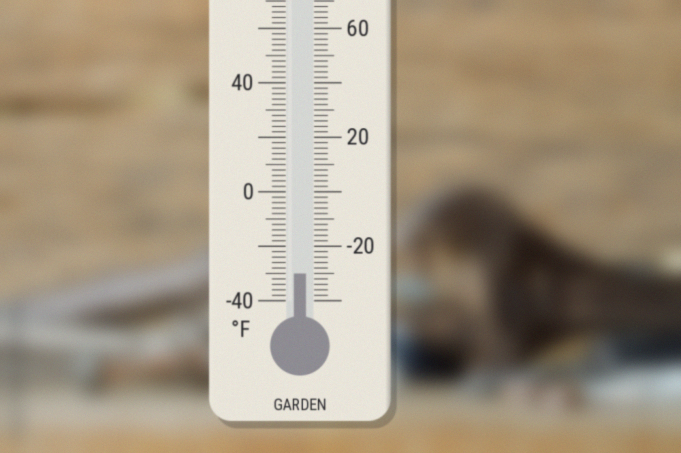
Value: -30 °F
